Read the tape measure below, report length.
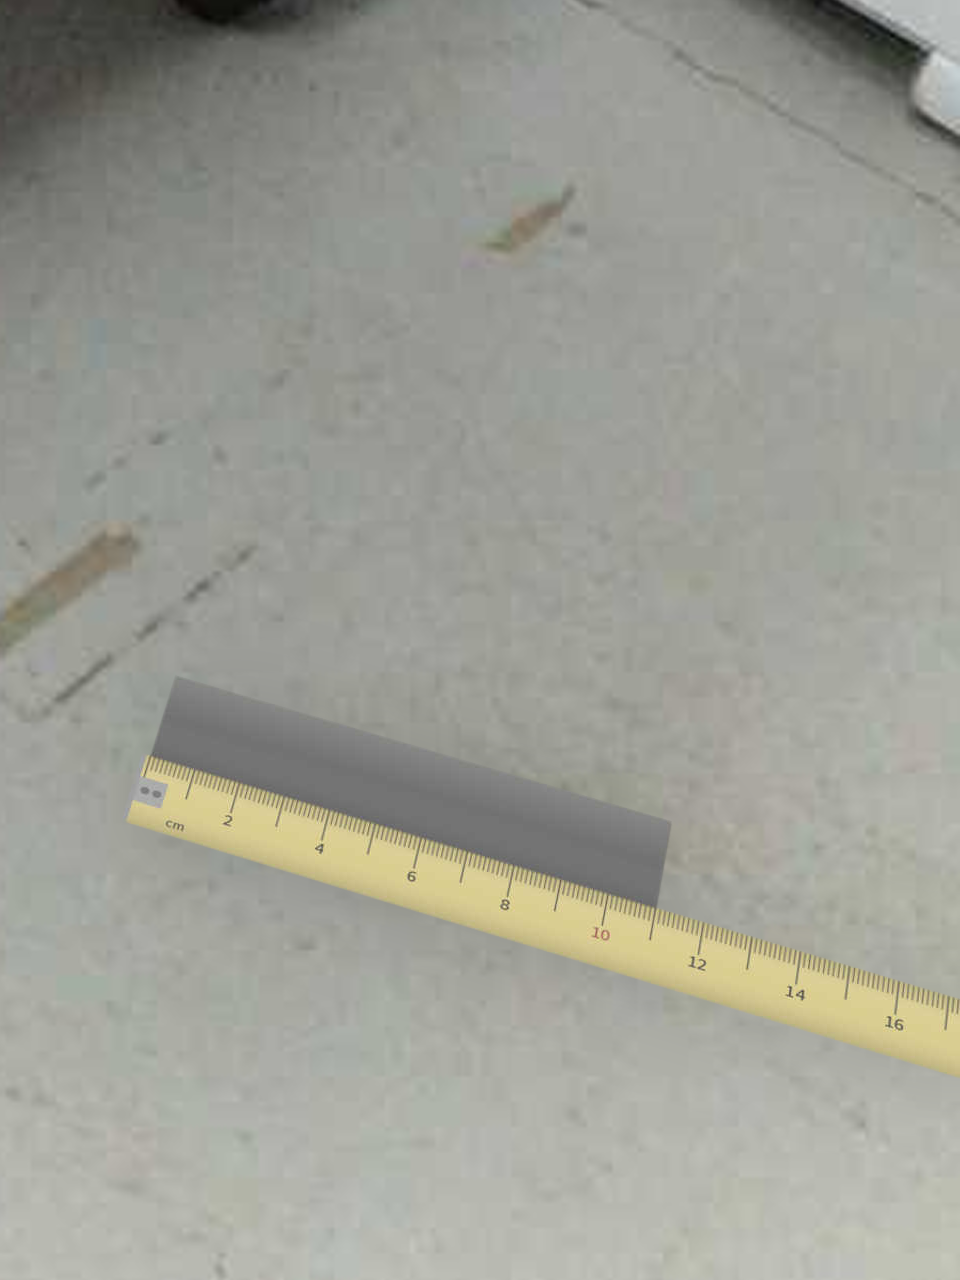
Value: 11 cm
